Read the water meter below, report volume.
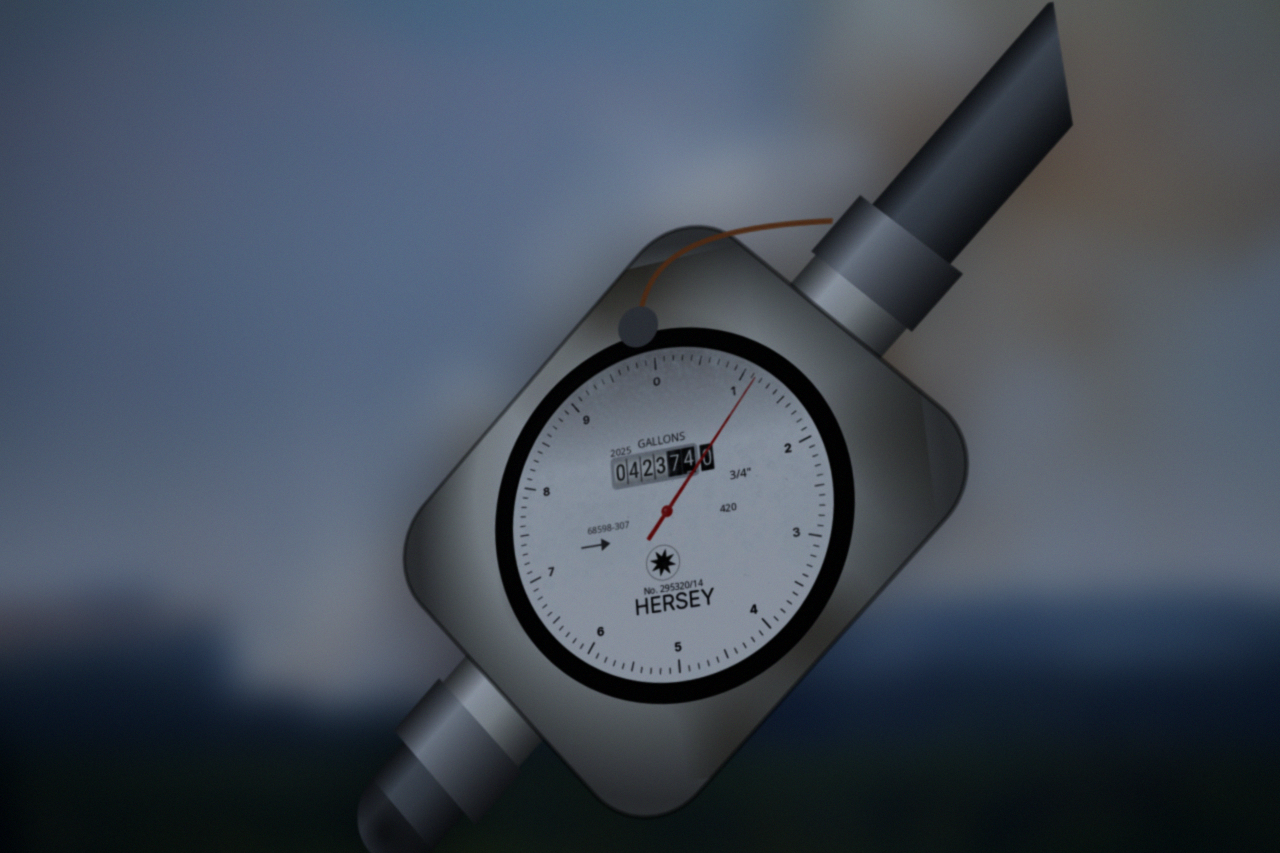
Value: 423741.1 gal
